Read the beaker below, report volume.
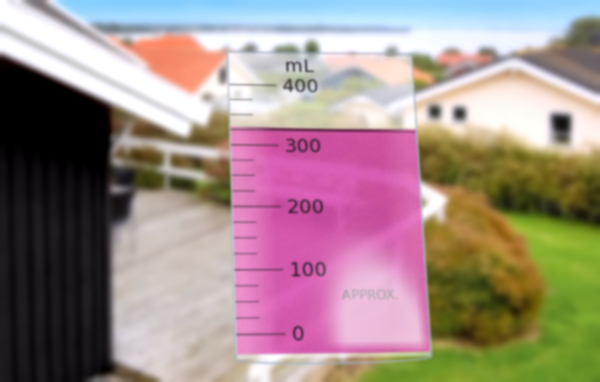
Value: 325 mL
